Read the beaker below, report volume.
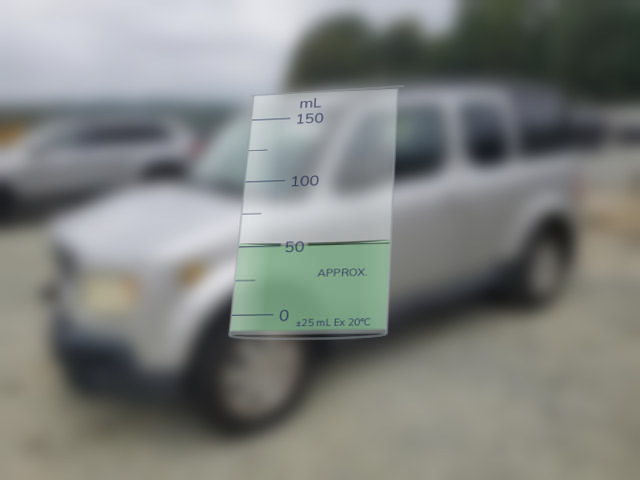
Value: 50 mL
